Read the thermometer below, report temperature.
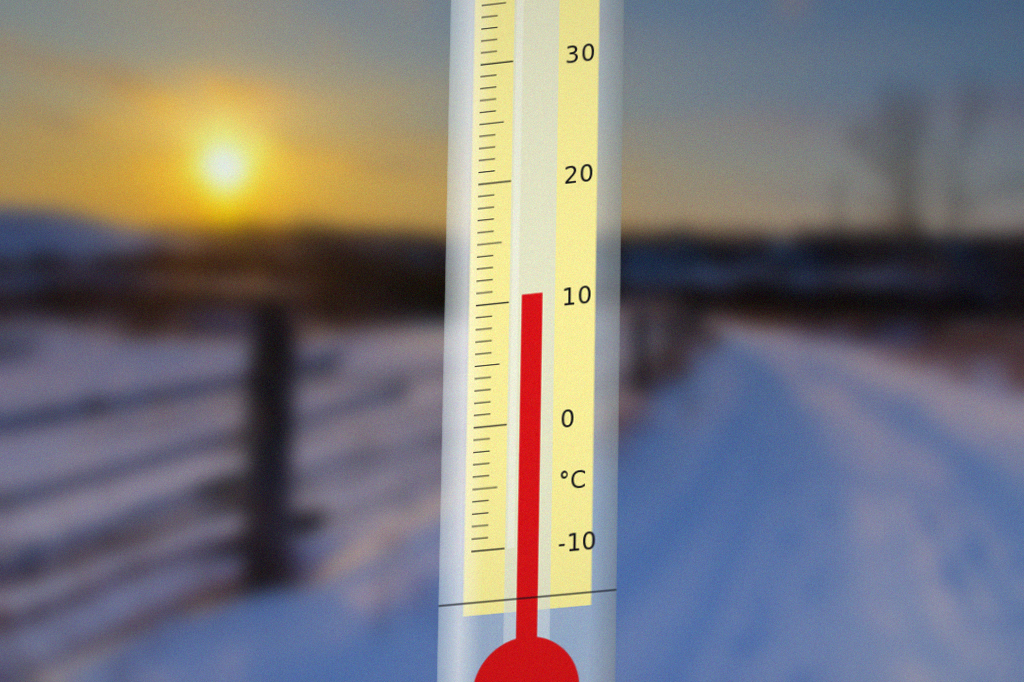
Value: 10.5 °C
